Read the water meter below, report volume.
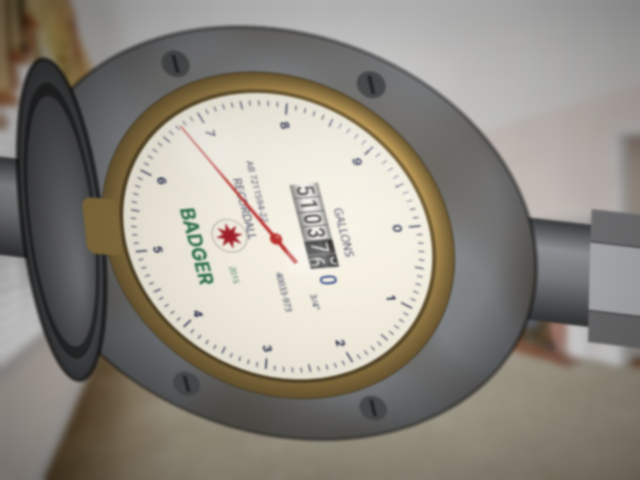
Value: 5103756.7 gal
